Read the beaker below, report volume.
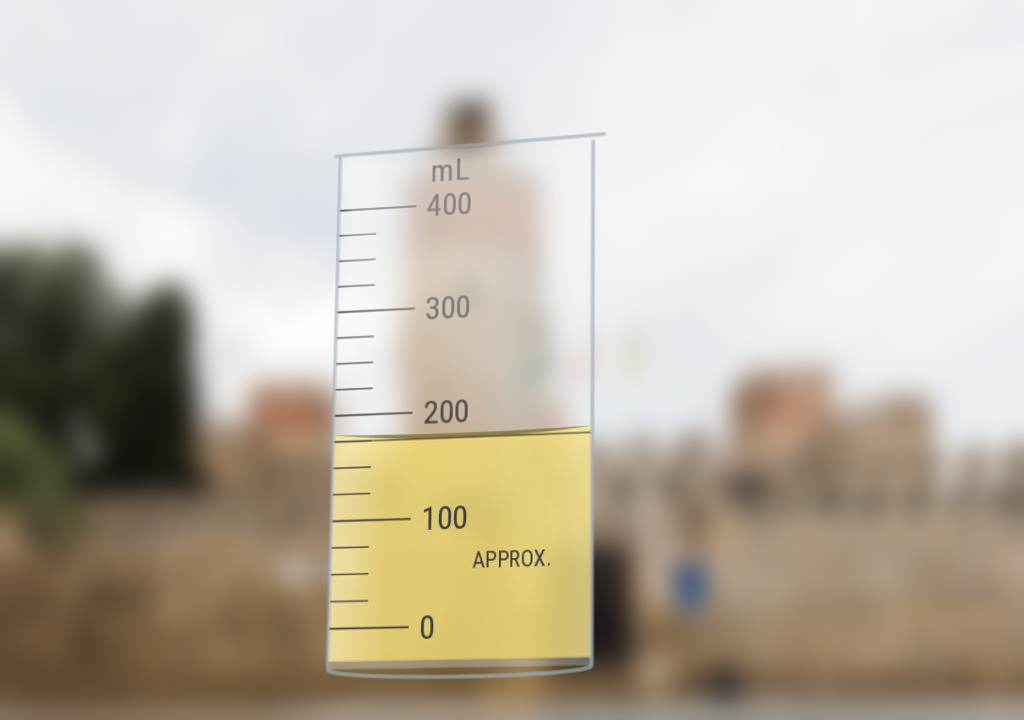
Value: 175 mL
